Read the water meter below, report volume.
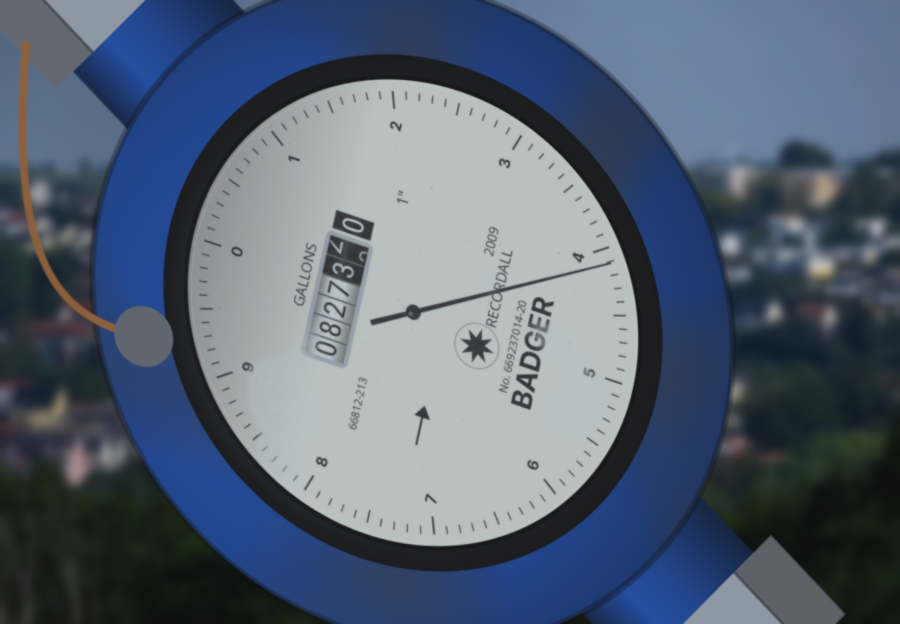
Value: 827324.1 gal
